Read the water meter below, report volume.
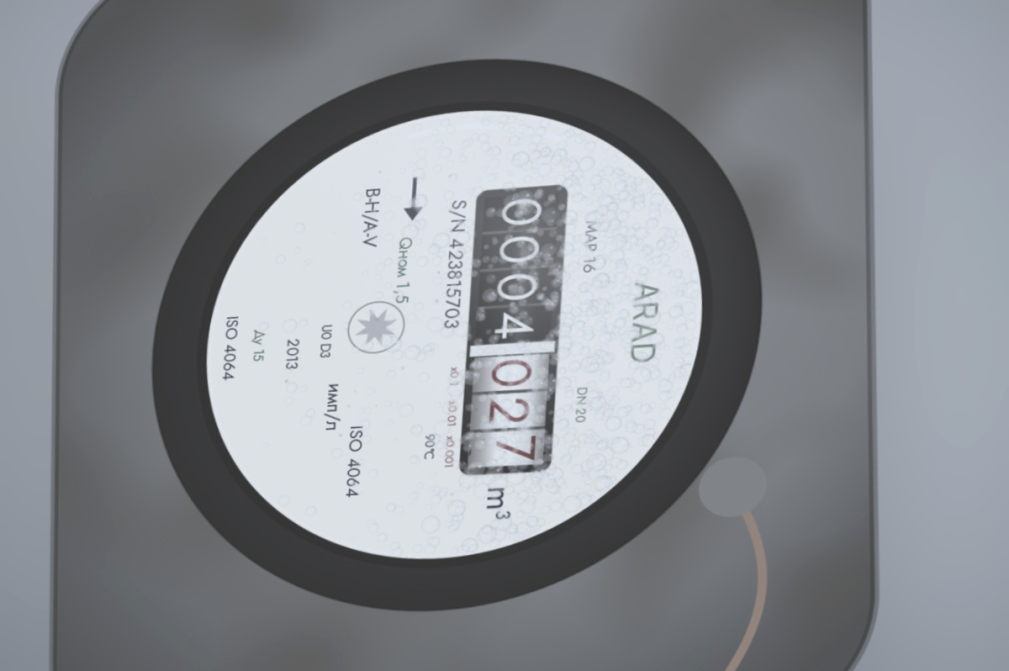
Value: 4.027 m³
